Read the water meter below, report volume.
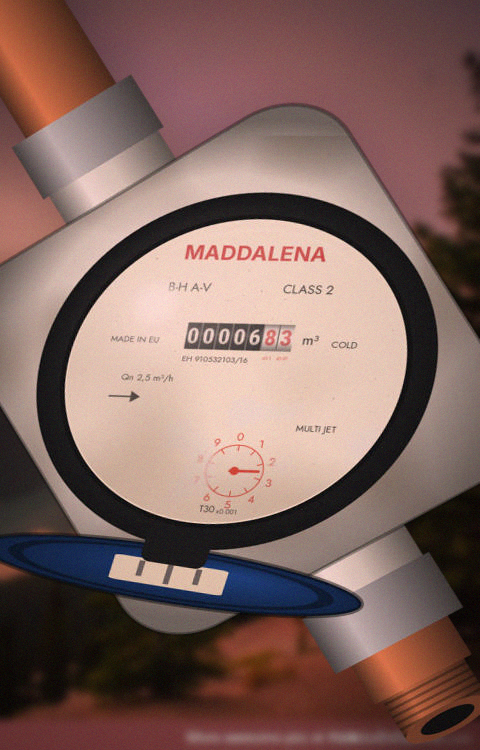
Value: 6.832 m³
